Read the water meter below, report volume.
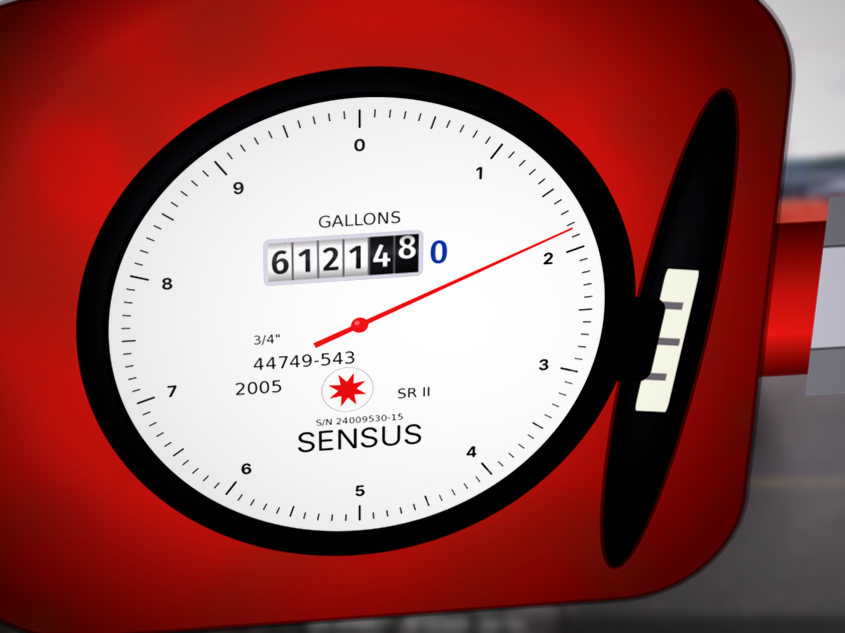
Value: 6121481.8 gal
